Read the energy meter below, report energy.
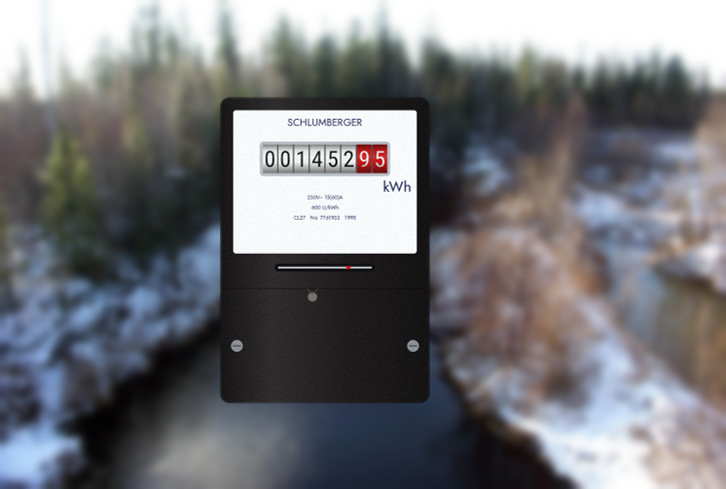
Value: 1452.95 kWh
